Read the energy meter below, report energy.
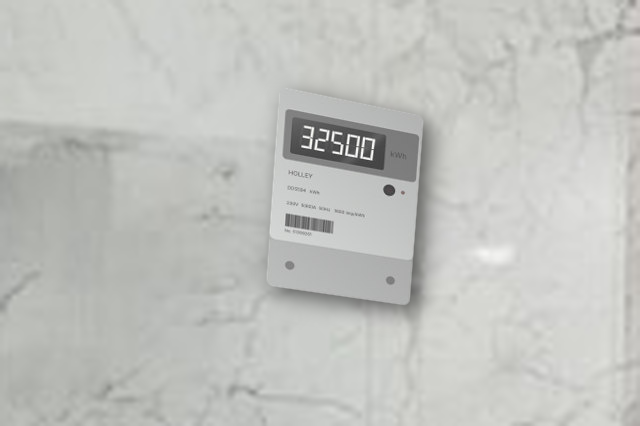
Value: 32500 kWh
